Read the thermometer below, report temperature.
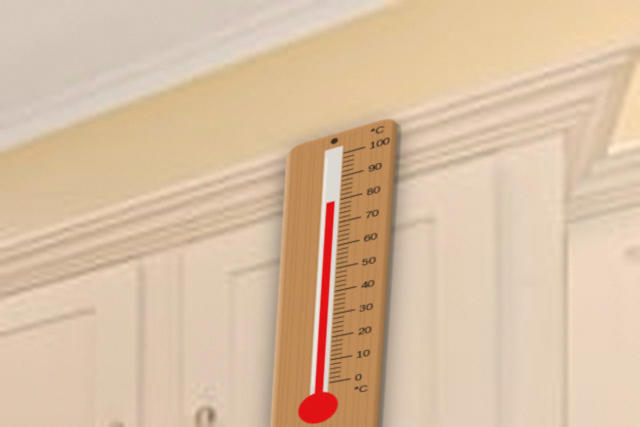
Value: 80 °C
